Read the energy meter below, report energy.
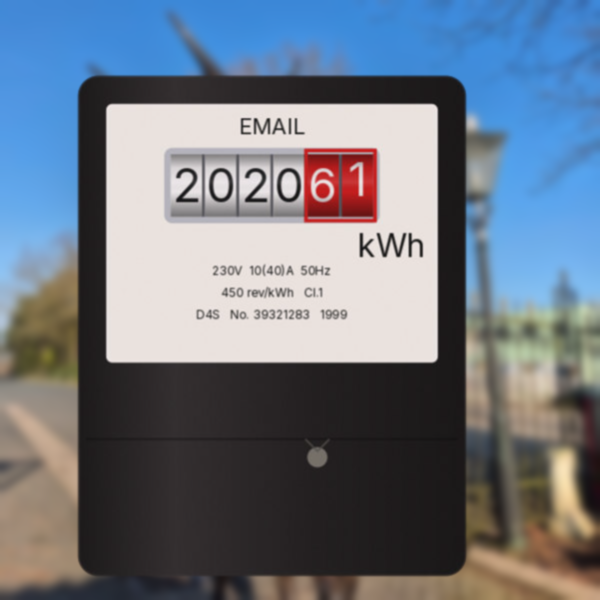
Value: 2020.61 kWh
